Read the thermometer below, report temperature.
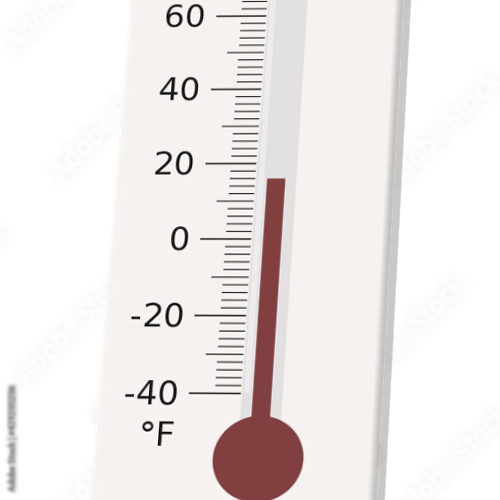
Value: 16 °F
